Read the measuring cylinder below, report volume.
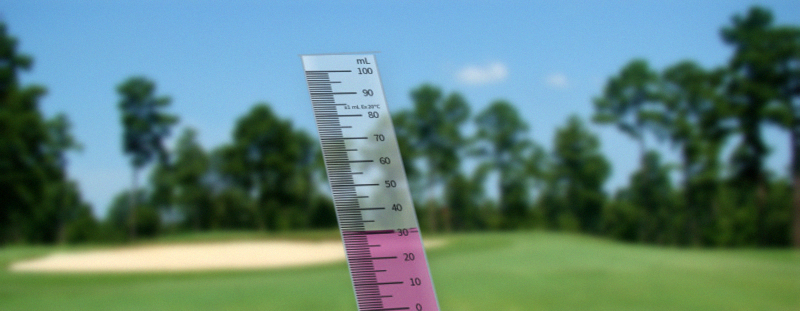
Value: 30 mL
